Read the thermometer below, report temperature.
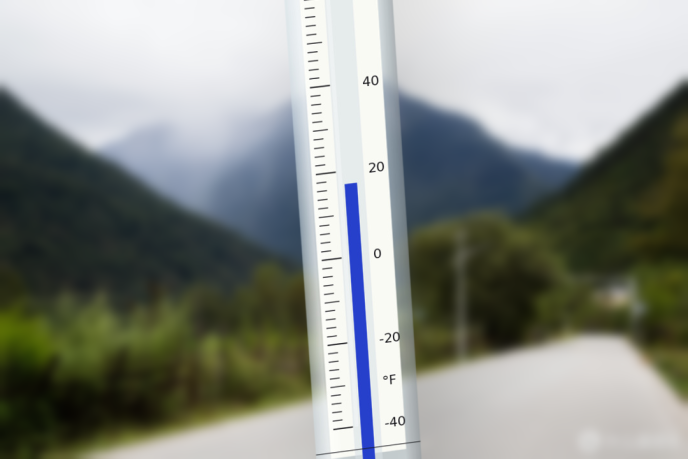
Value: 17 °F
